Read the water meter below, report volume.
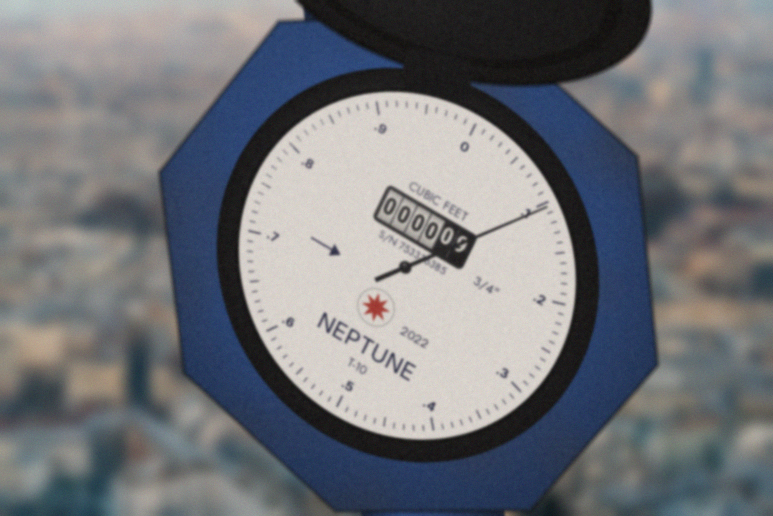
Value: 9.10 ft³
